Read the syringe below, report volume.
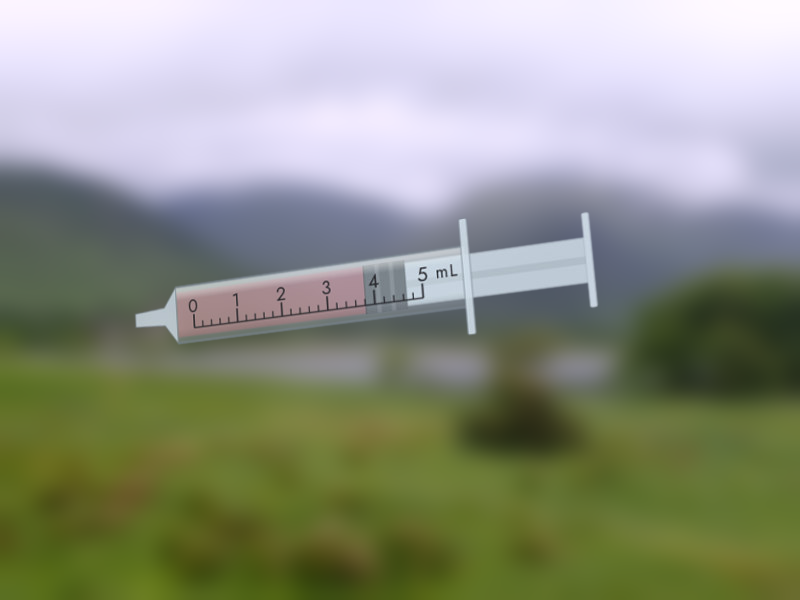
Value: 3.8 mL
